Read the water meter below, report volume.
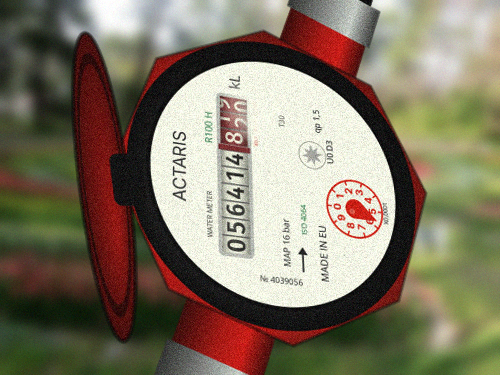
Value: 56414.8195 kL
